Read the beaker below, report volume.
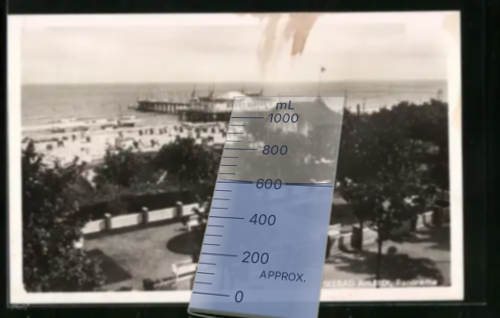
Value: 600 mL
